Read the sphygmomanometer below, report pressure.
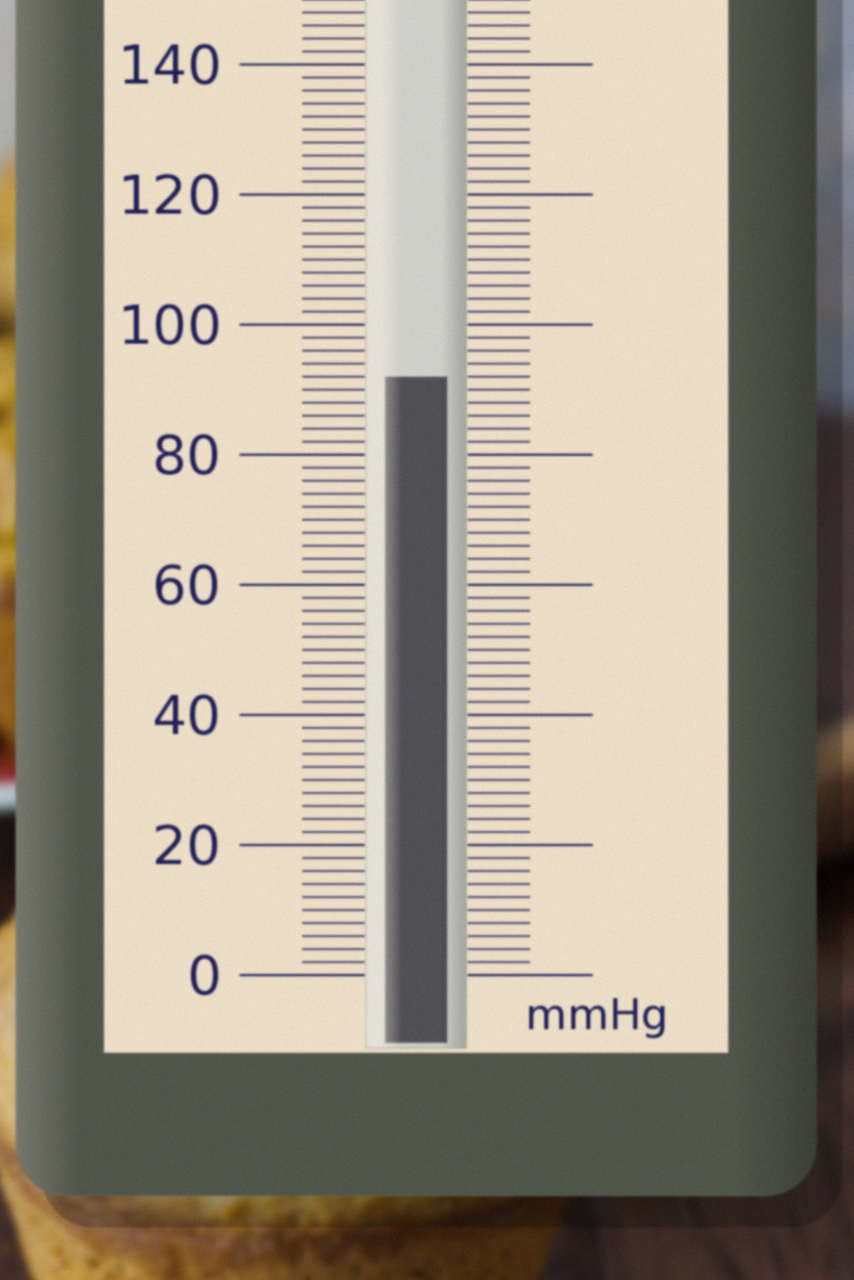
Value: 92 mmHg
